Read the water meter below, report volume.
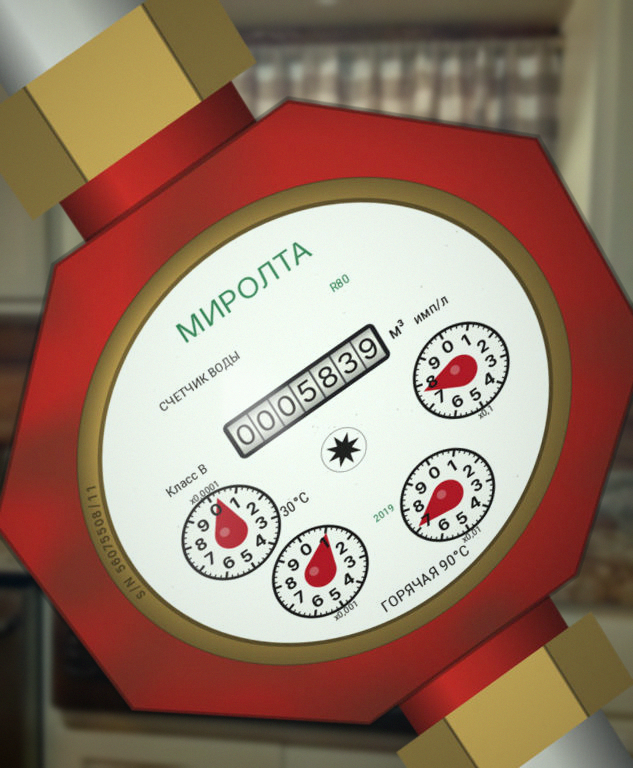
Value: 5839.7710 m³
